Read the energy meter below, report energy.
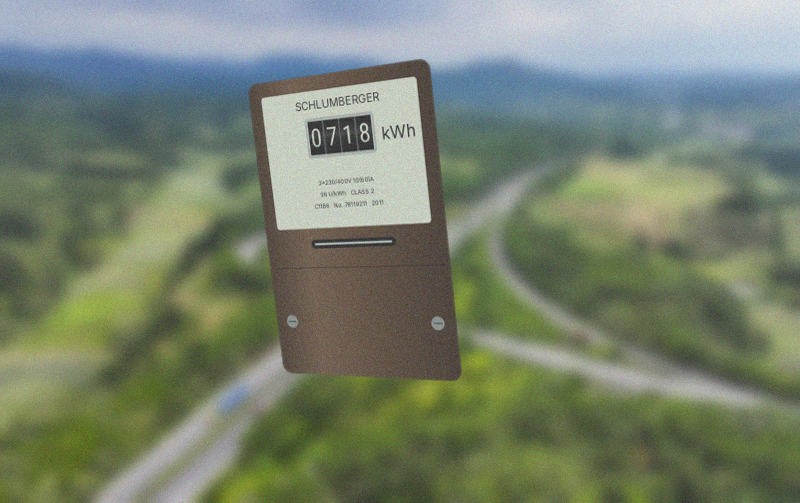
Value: 718 kWh
